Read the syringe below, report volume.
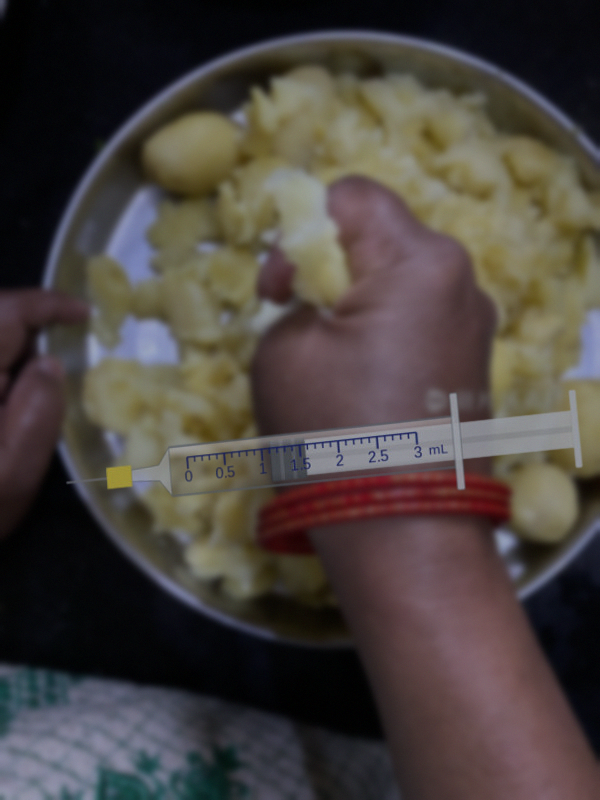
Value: 1.1 mL
